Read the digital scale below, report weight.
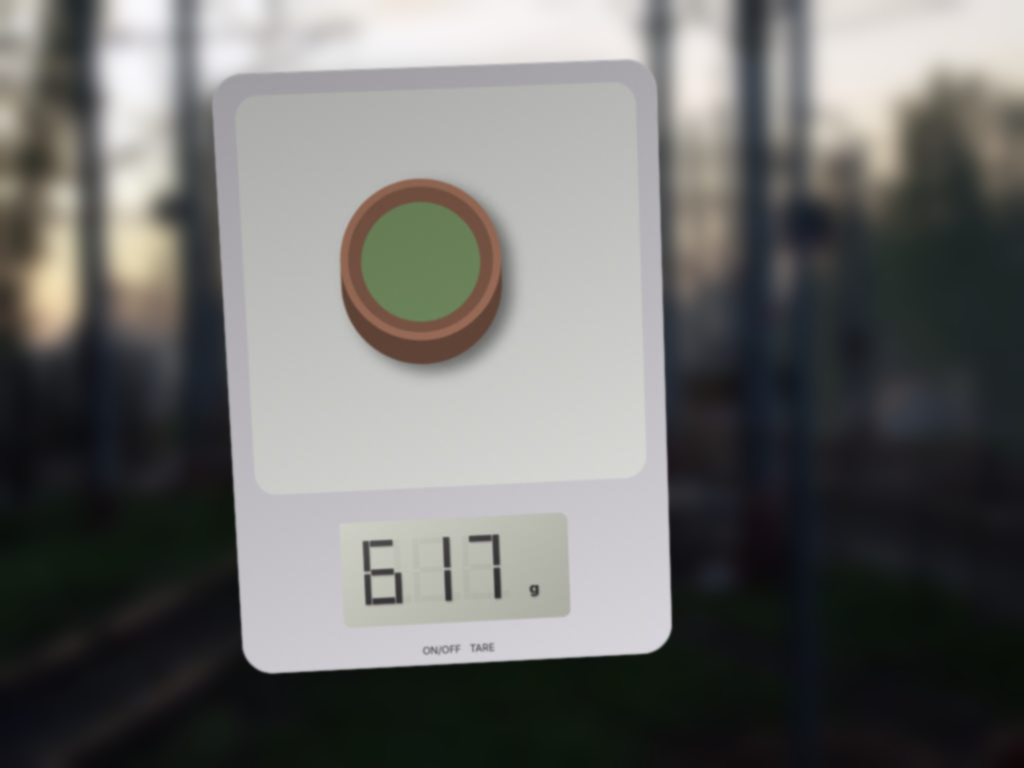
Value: 617 g
